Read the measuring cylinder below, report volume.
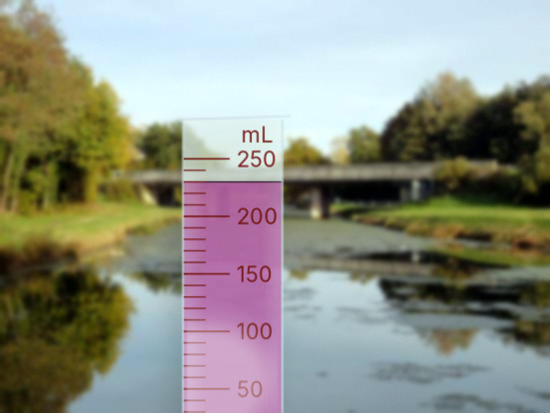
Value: 230 mL
